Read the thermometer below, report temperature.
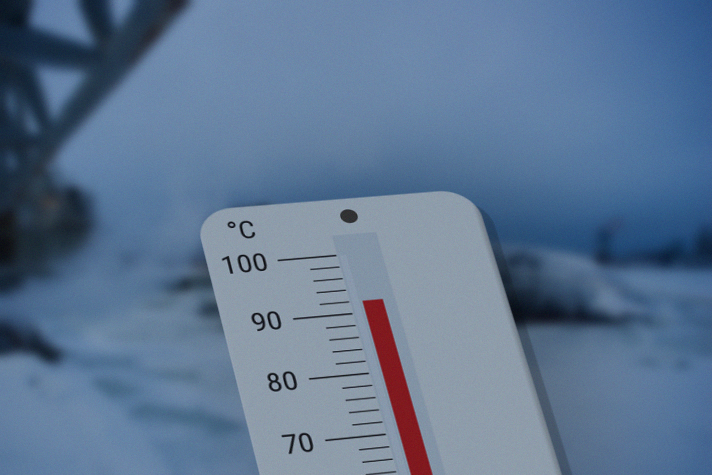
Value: 92 °C
